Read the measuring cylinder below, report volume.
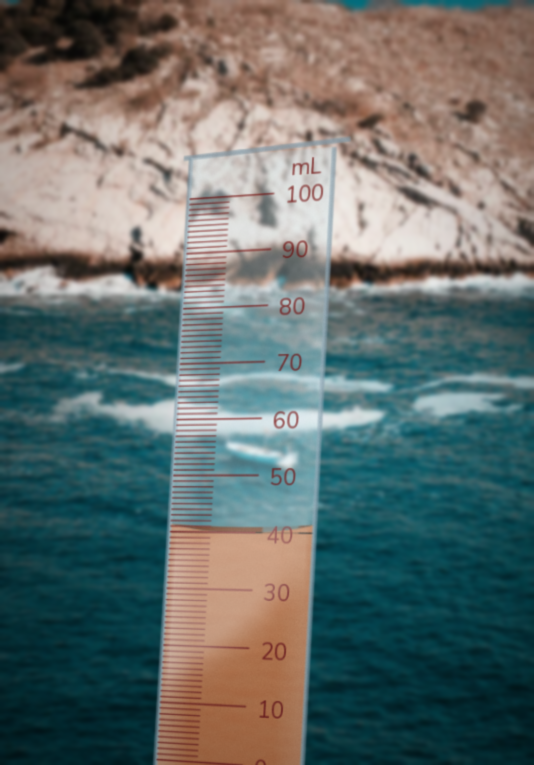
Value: 40 mL
